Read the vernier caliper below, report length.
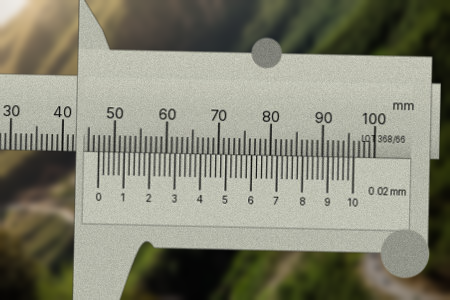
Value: 47.0 mm
